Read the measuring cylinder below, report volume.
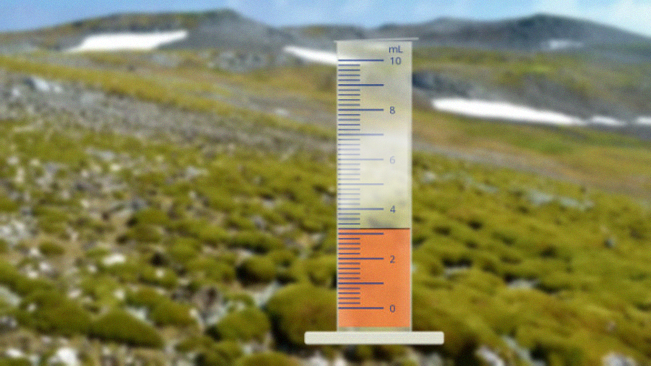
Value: 3.2 mL
